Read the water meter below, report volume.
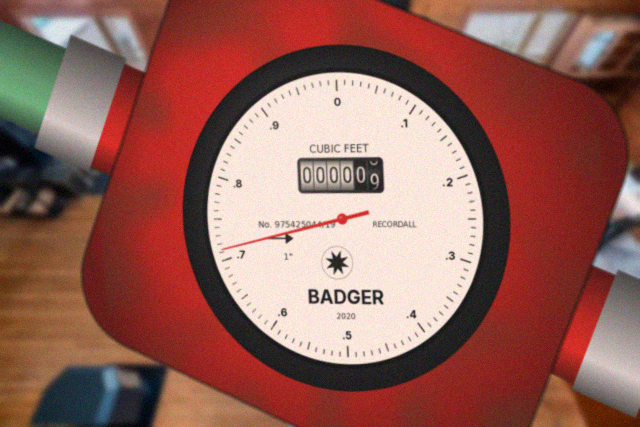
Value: 8.71 ft³
